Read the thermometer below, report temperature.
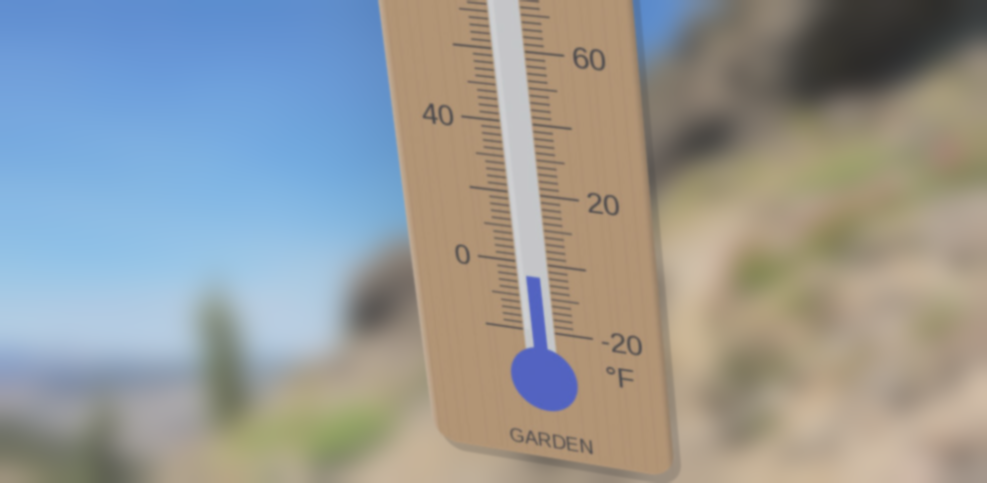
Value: -4 °F
